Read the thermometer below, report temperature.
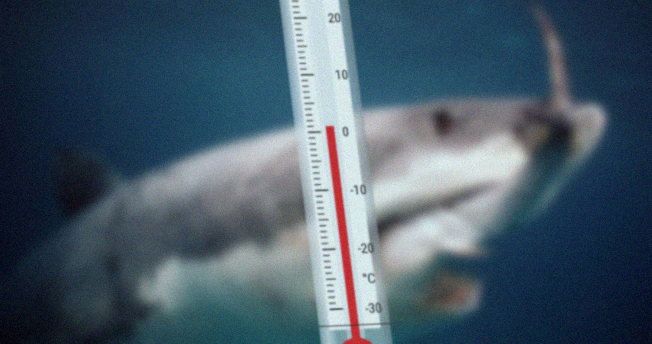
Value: 1 °C
